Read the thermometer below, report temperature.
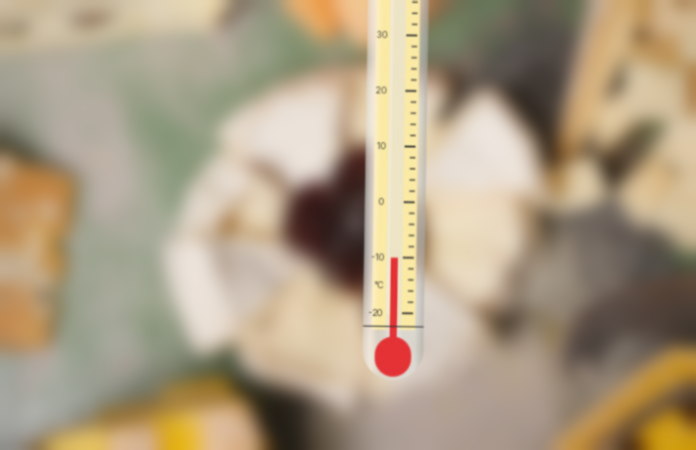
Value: -10 °C
